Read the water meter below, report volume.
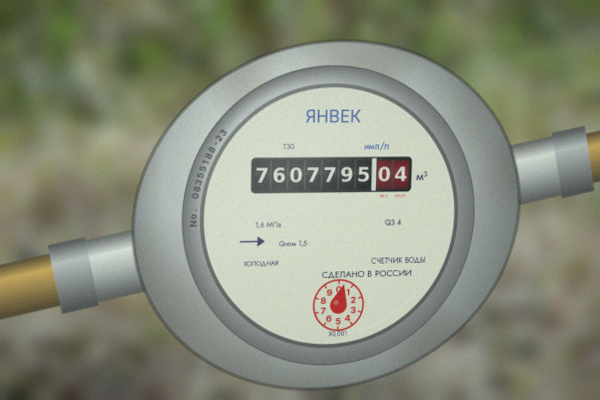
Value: 7607795.040 m³
